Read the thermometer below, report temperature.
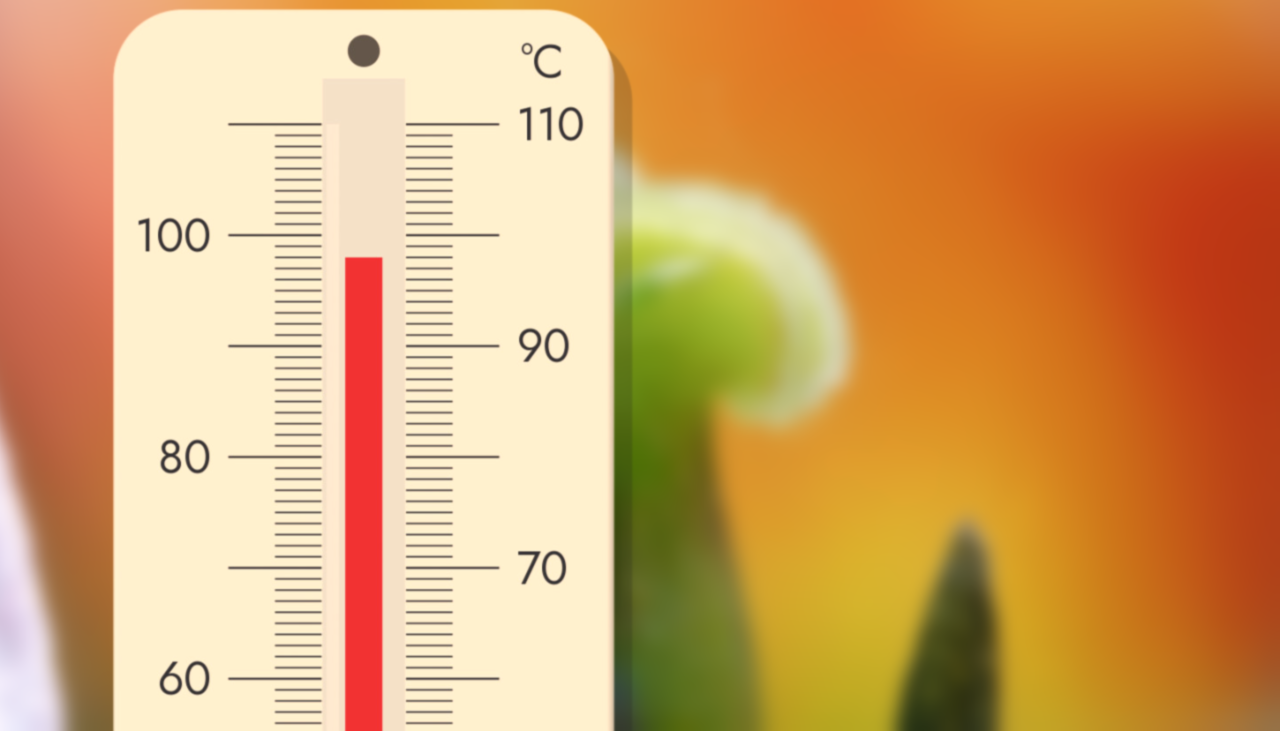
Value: 98 °C
